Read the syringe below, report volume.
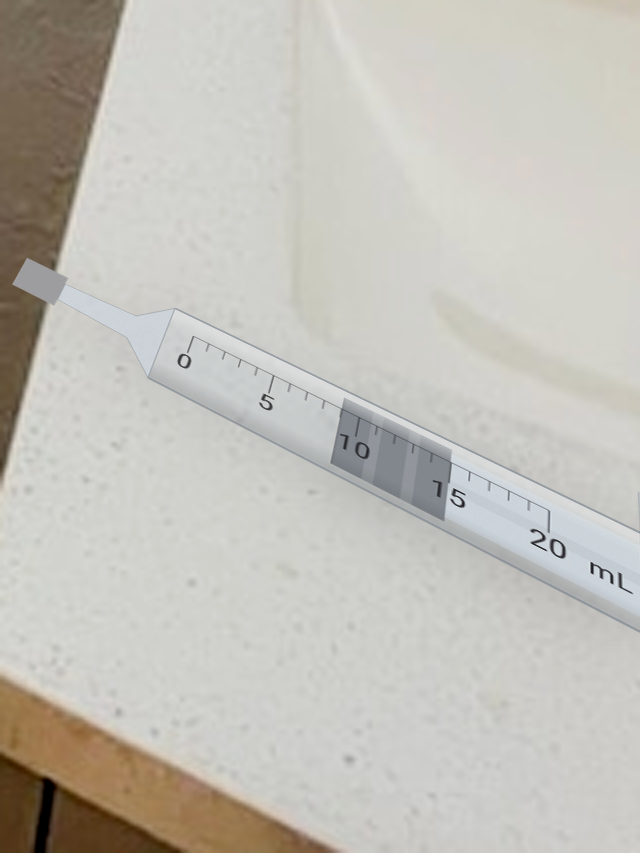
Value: 9 mL
